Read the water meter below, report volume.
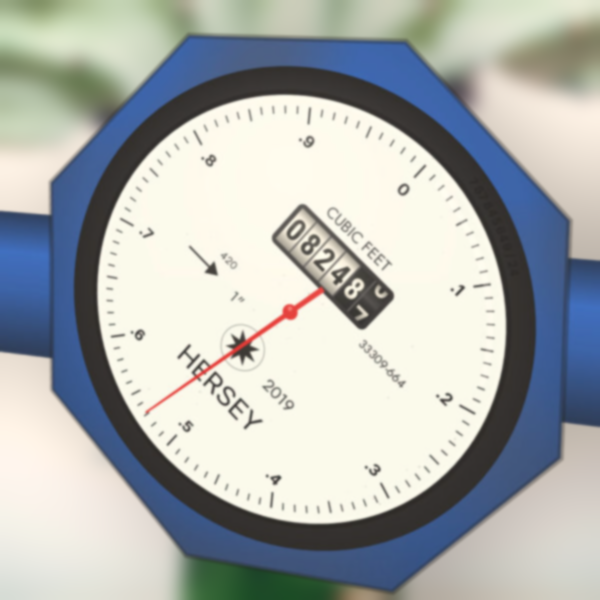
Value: 82486.53 ft³
